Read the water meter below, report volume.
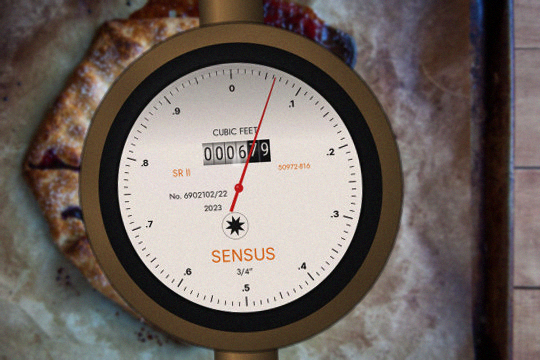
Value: 679.06 ft³
